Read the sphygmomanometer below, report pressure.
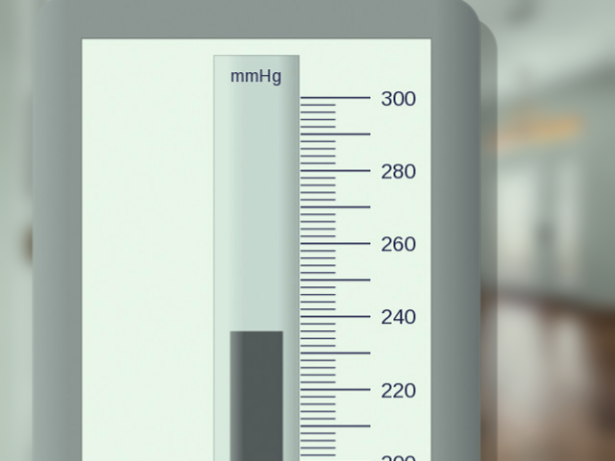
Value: 236 mmHg
